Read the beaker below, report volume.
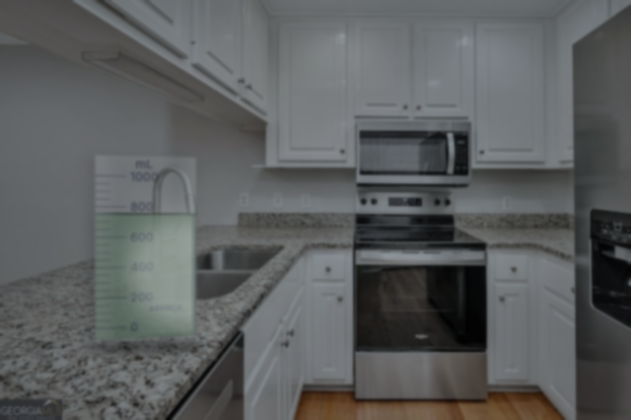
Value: 750 mL
